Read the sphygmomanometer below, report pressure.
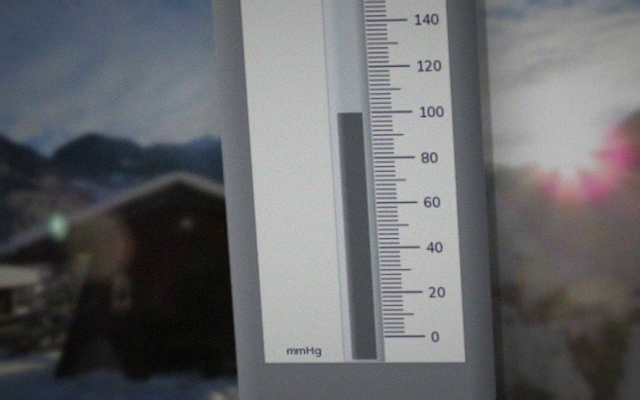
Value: 100 mmHg
